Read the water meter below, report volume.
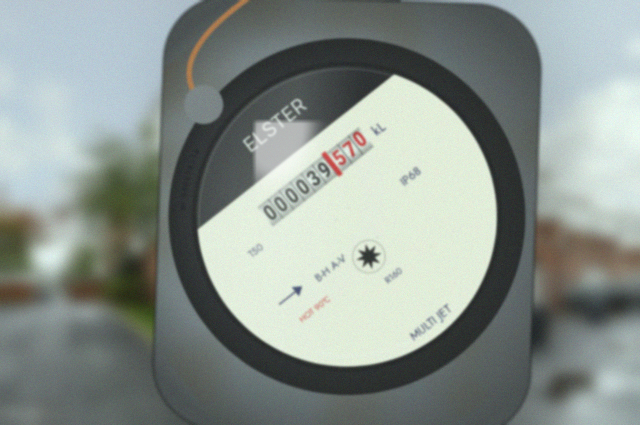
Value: 39.570 kL
